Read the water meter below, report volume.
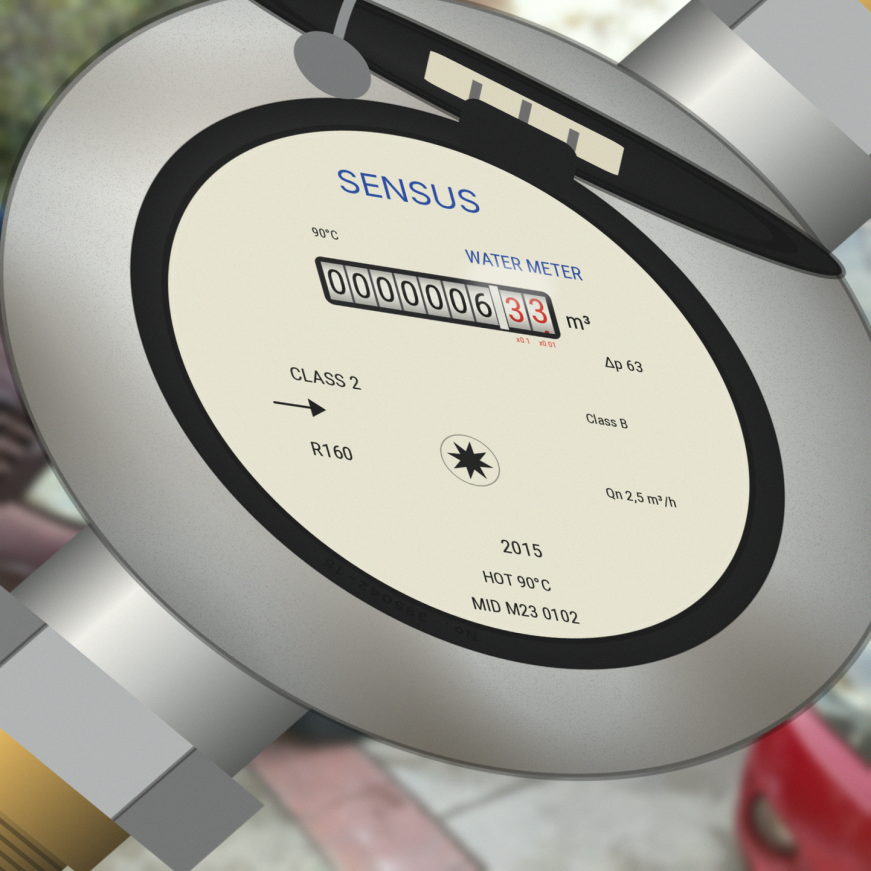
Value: 6.33 m³
